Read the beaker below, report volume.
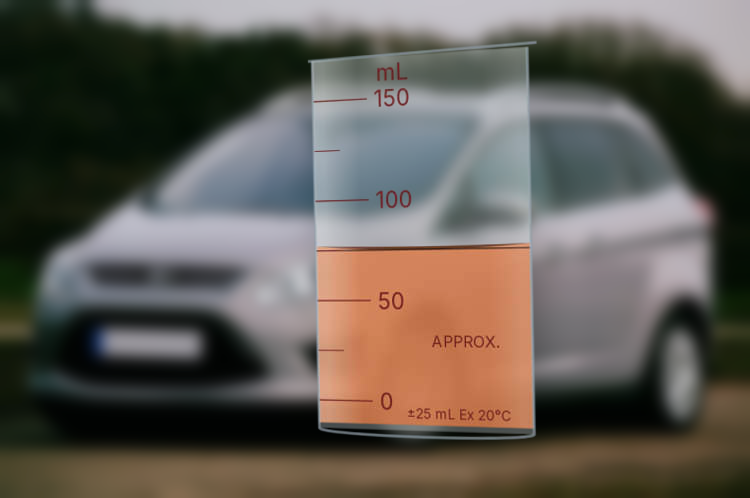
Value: 75 mL
